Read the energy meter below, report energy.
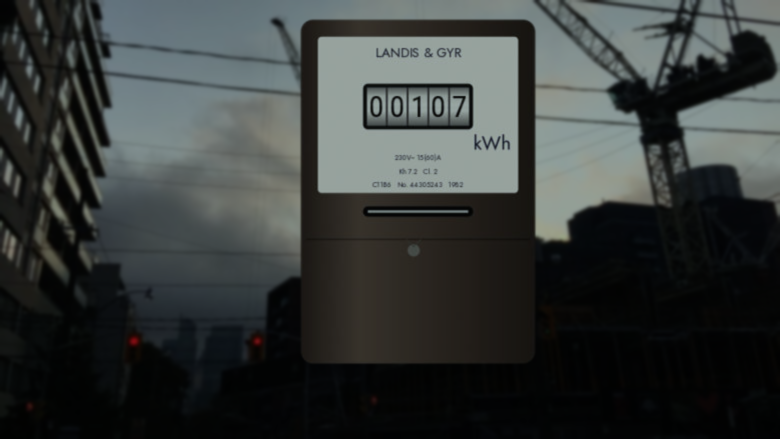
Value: 107 kWh
